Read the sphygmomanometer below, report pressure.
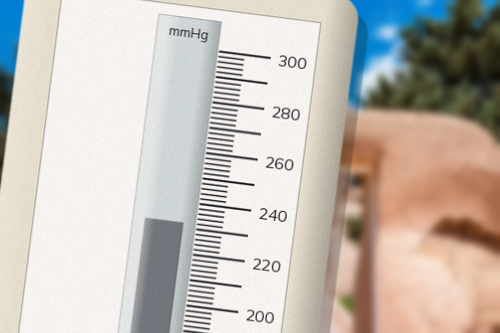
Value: 232 mmHg
